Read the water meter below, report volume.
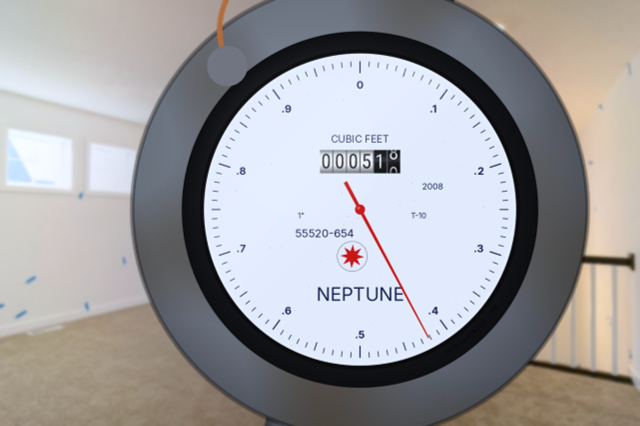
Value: 518.42 ft³
